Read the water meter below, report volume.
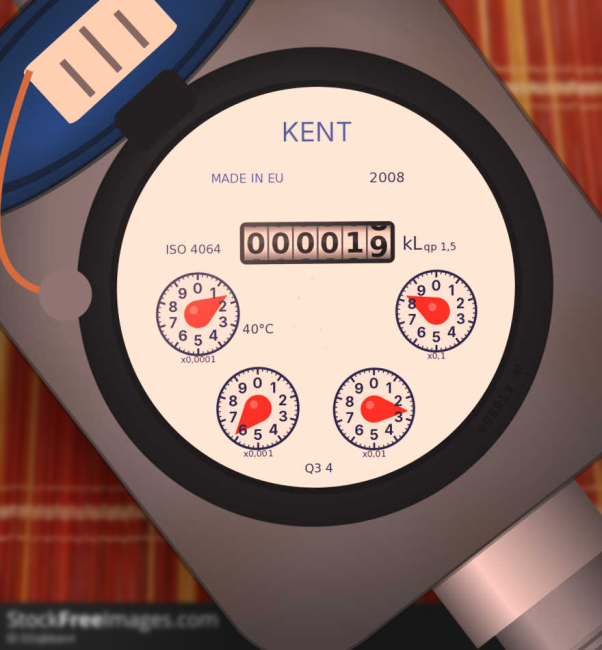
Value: 18.8261 kL
